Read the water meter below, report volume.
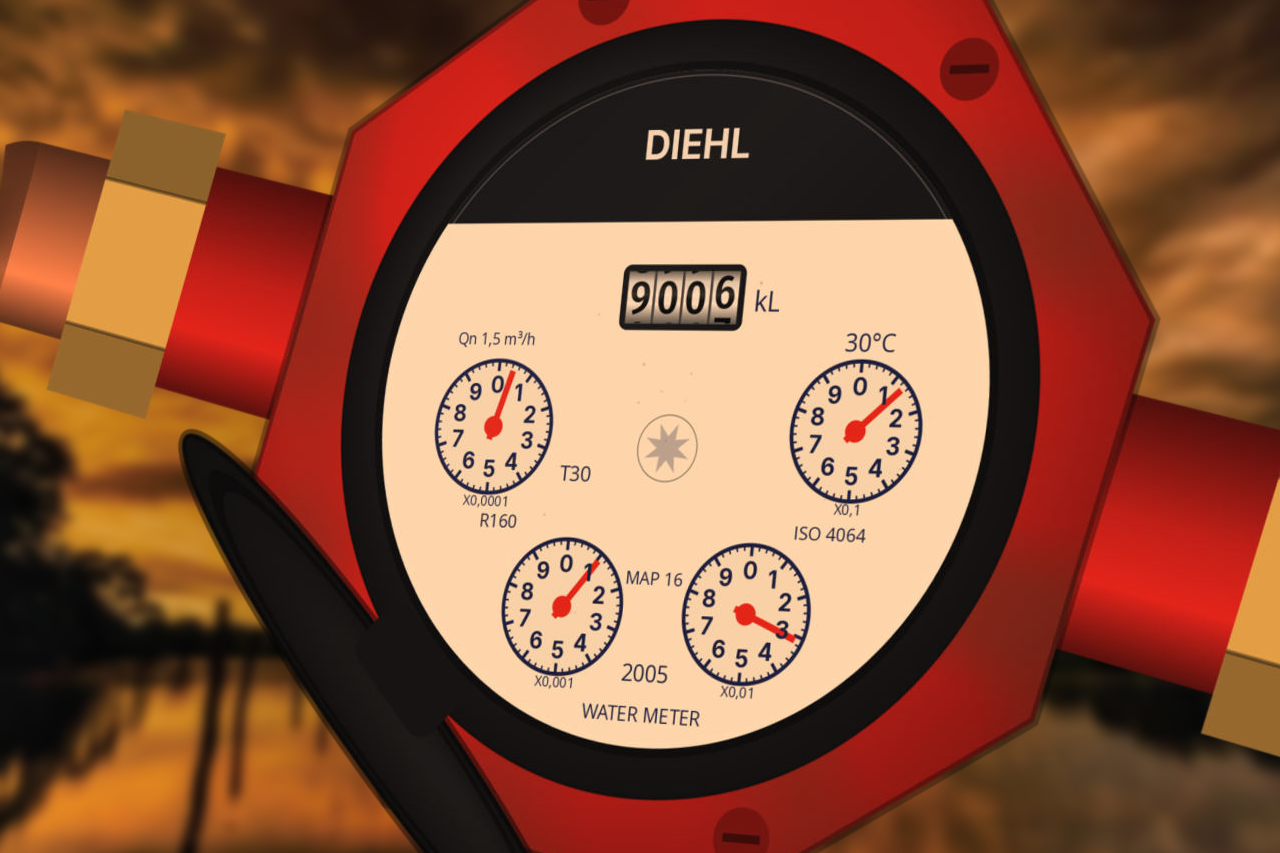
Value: 9006.1310 kL
